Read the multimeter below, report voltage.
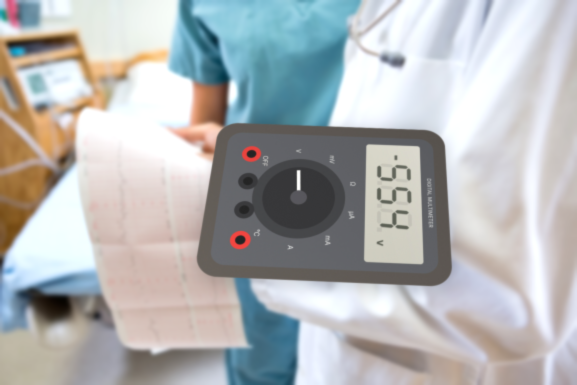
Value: -554 V
